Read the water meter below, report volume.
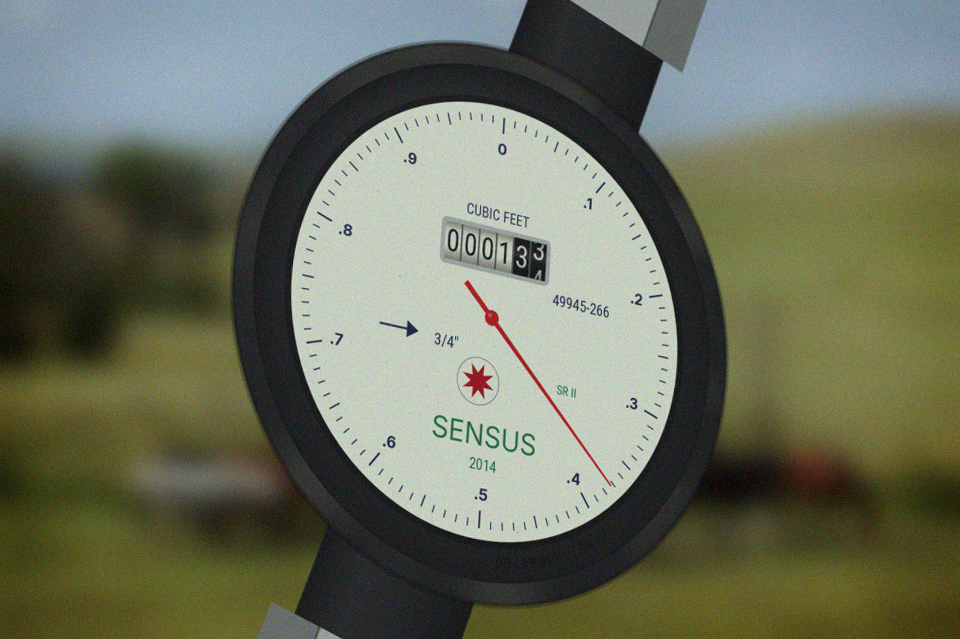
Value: 133.37 ft³
